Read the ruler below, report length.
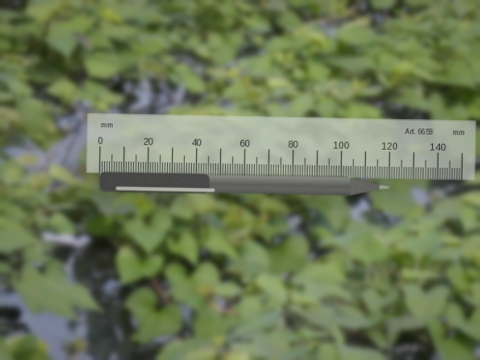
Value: 120 mm
